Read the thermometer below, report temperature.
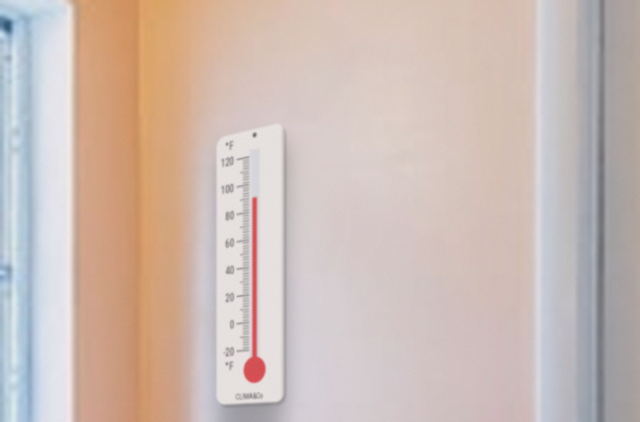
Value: 90 °F
